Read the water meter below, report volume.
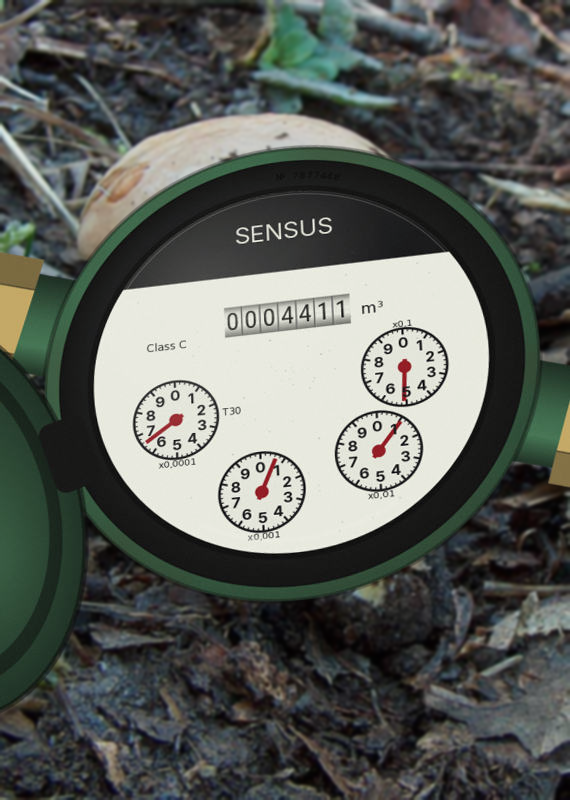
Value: 4411.5106 m³
